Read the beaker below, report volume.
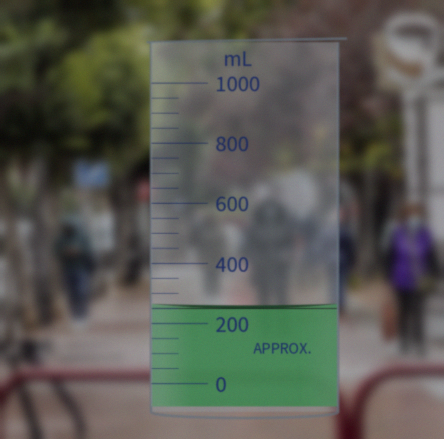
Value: 250 mL
